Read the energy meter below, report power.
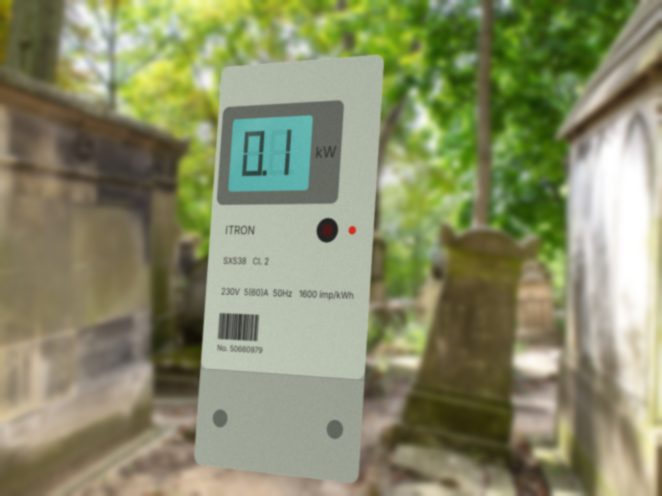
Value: 0.1 kW
